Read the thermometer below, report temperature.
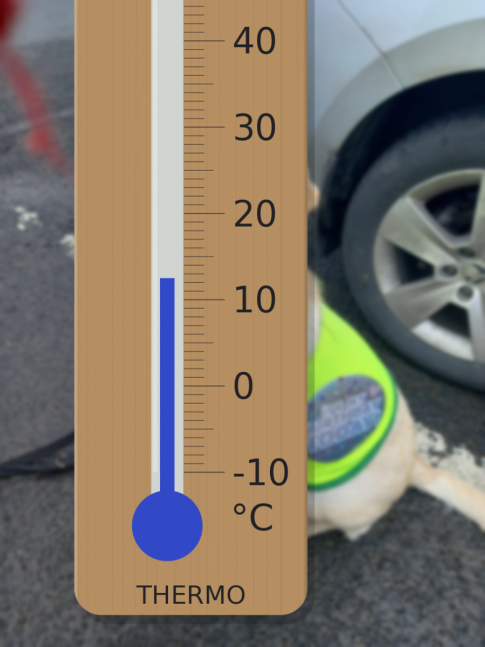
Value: 12.5 °C
